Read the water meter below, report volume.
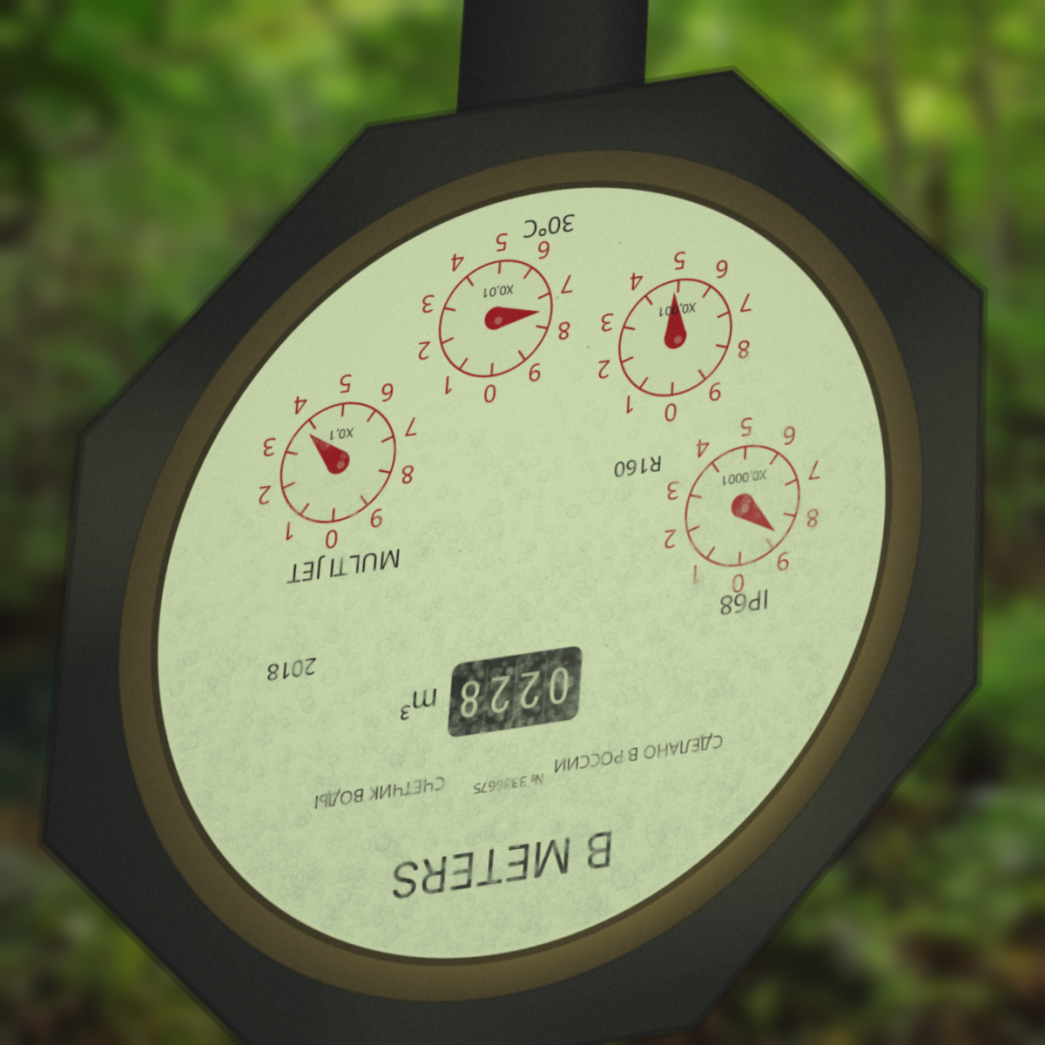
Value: 228.3748 m³
